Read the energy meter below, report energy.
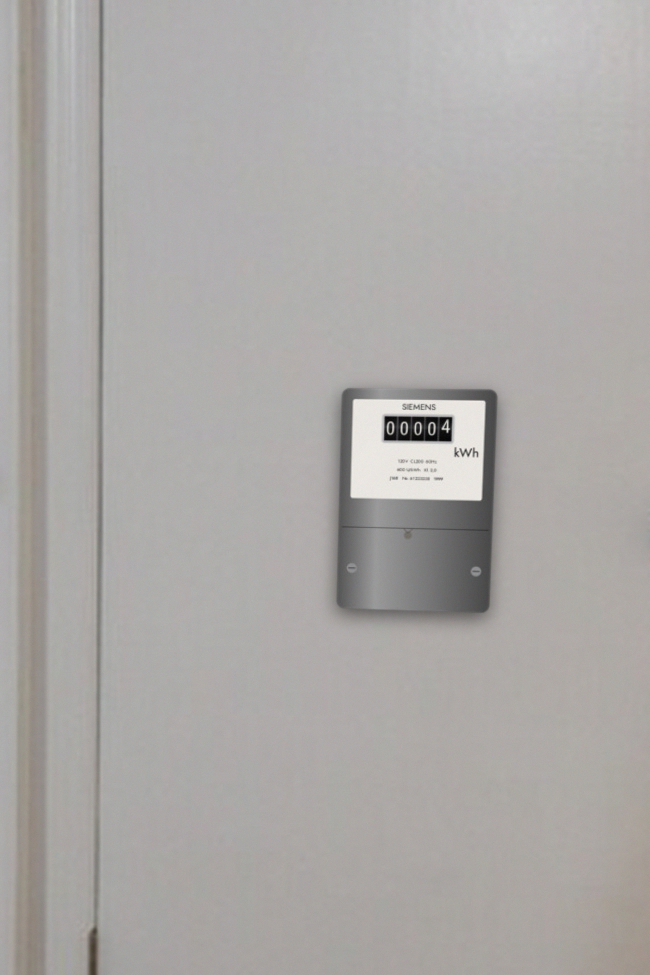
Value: 4 kWh
